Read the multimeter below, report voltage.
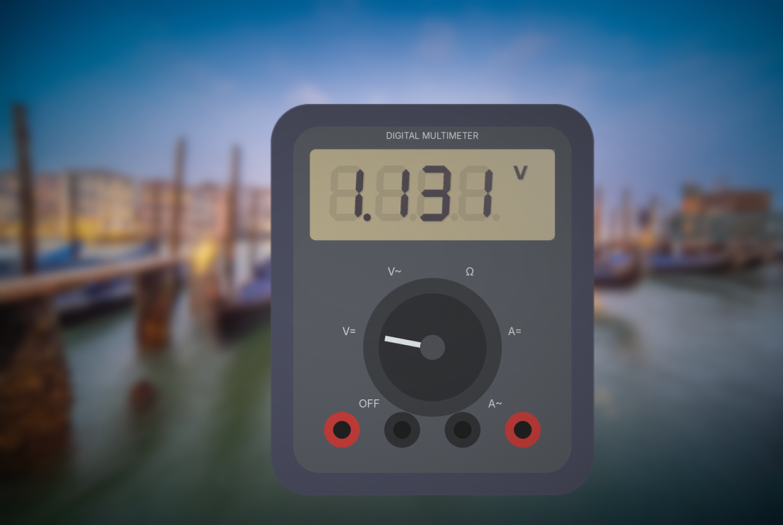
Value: 1.131 V
